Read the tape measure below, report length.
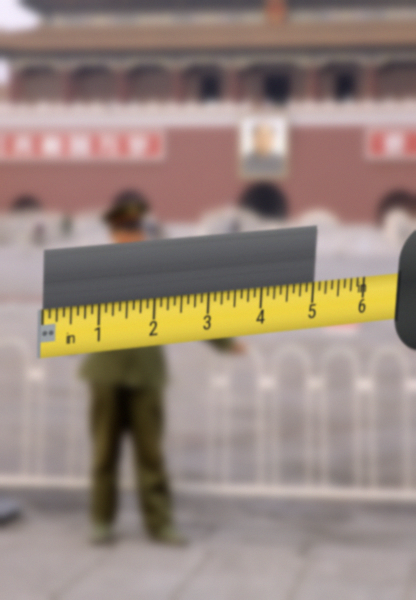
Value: 5 in
